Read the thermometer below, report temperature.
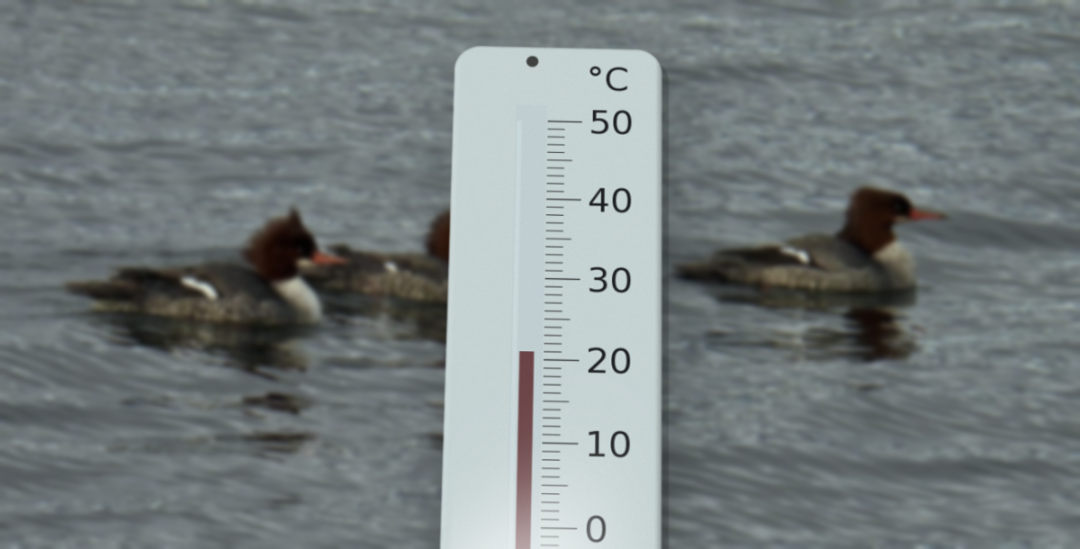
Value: 21 °C
